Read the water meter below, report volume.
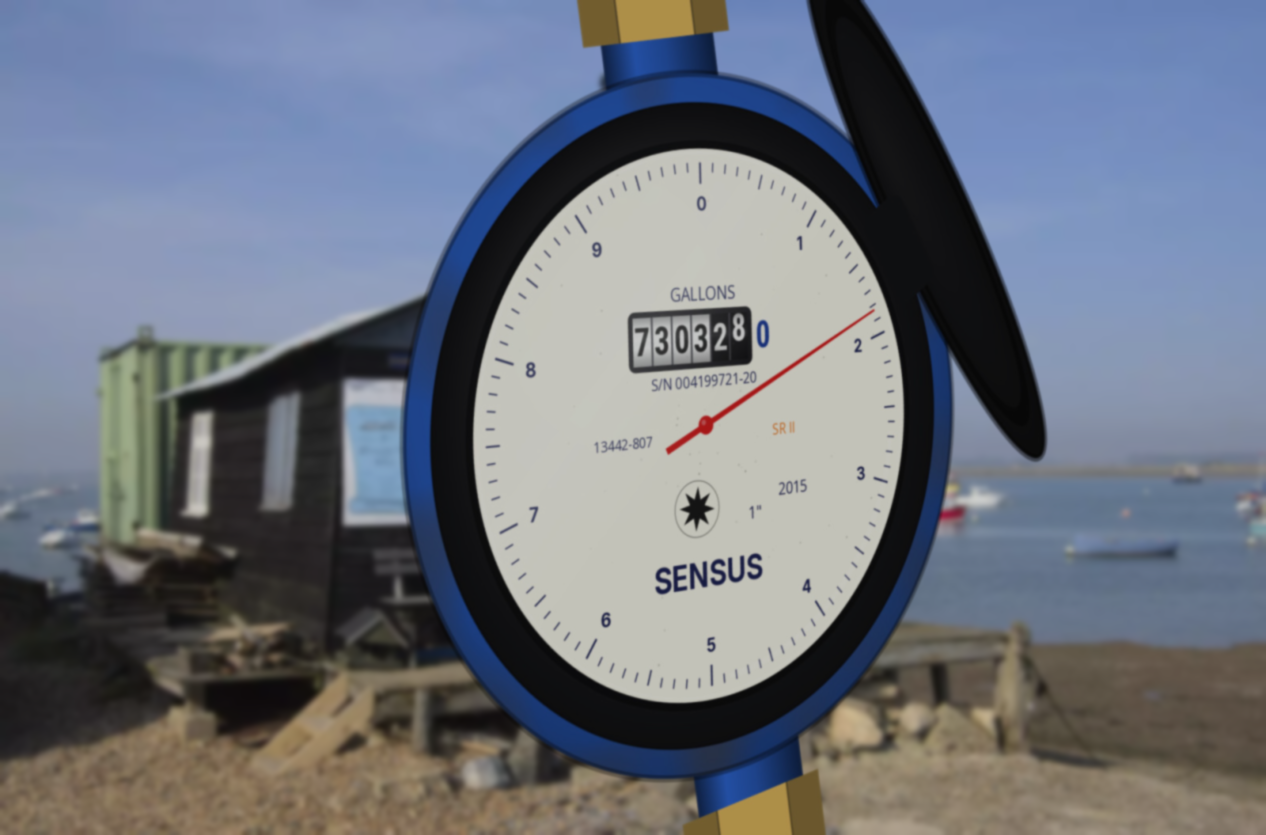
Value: 7303281.8 gal
